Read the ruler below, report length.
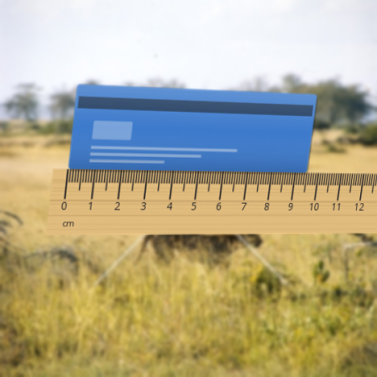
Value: 9.5 cm
